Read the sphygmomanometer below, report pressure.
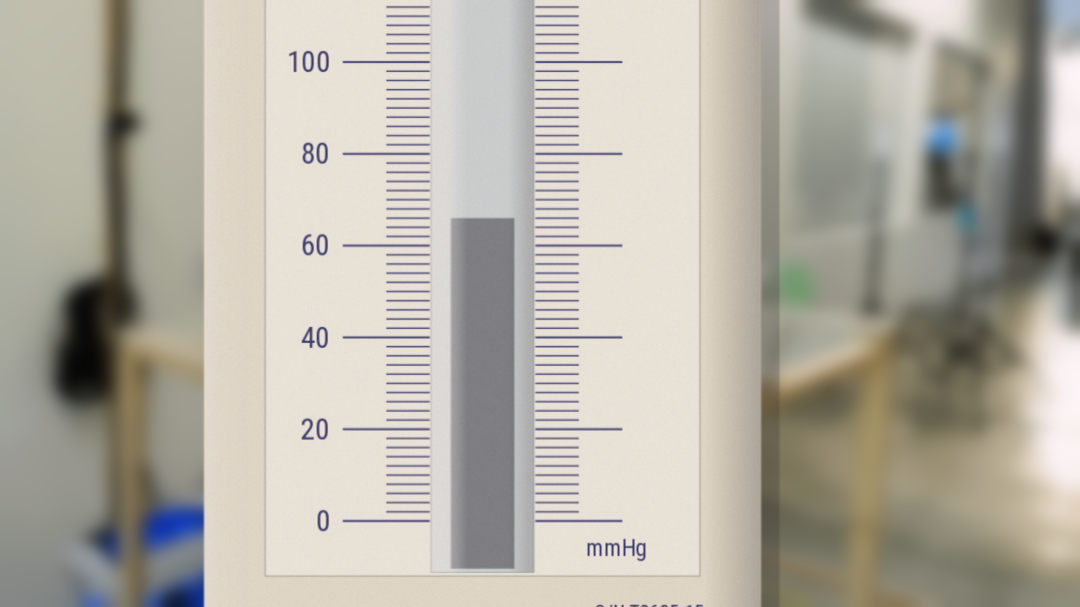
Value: 66 mmHg
